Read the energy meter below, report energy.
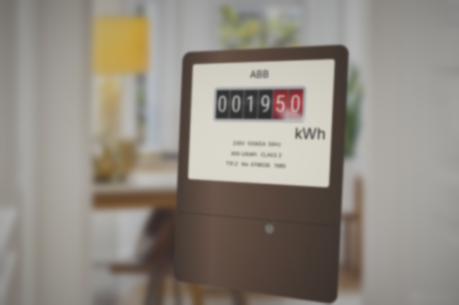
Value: 19.50 kWh
